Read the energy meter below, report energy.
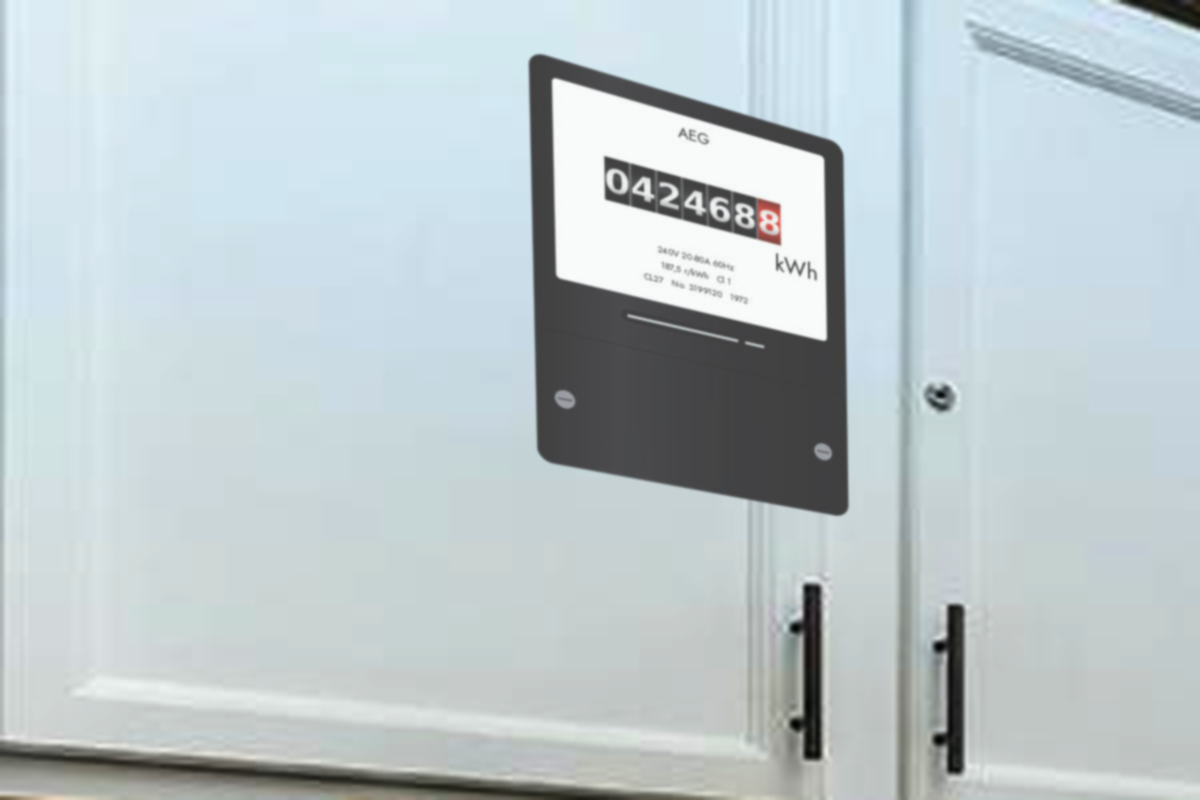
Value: 42468.8 kWh
